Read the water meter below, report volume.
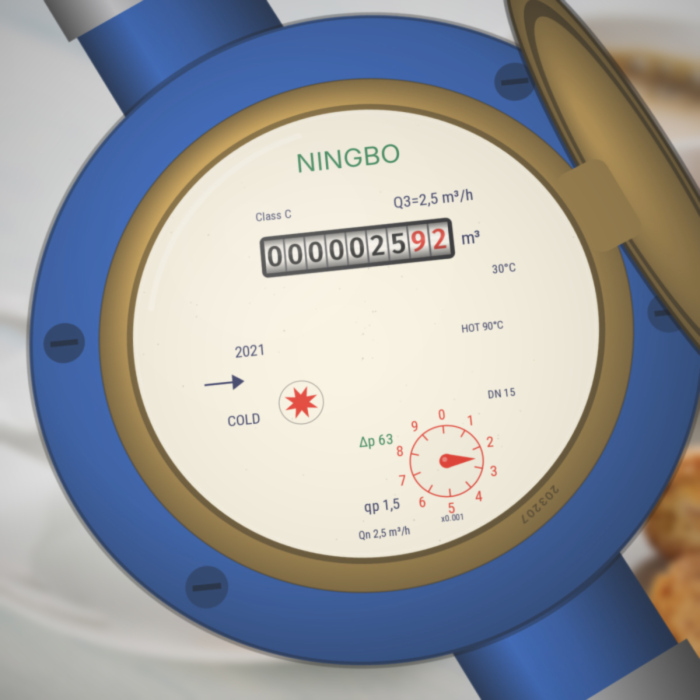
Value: 25.922 m³
